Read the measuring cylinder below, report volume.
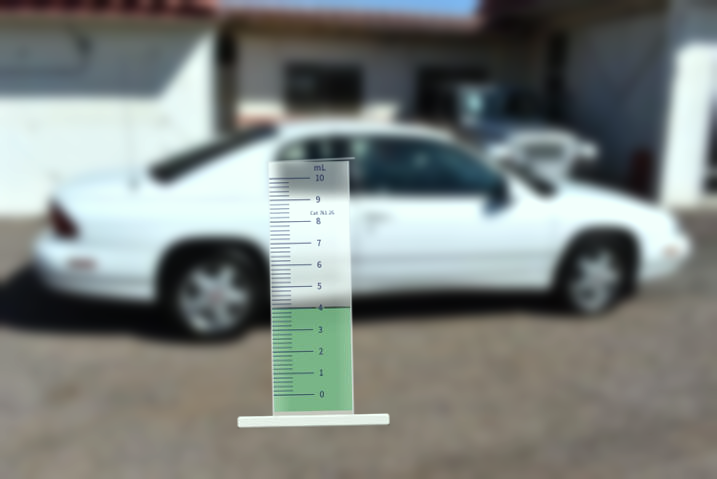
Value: 4 mL
